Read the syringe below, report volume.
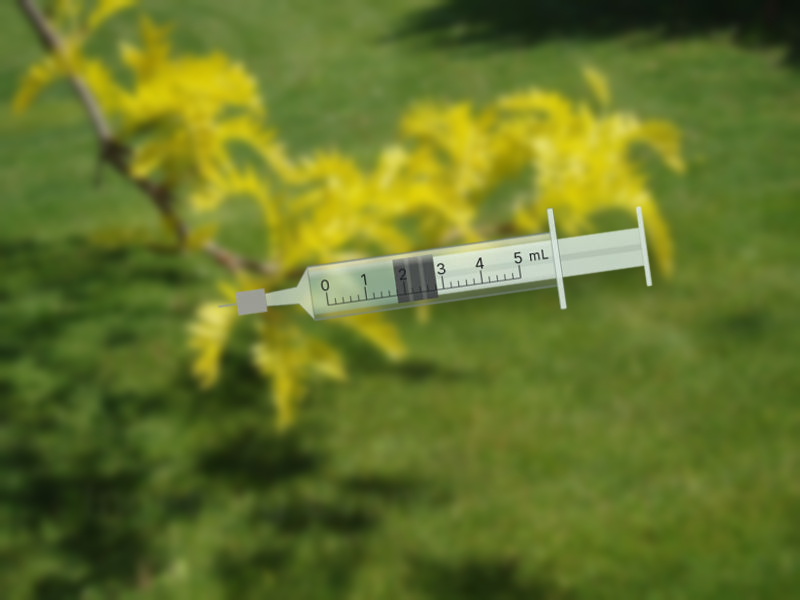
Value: 1.8 mL
